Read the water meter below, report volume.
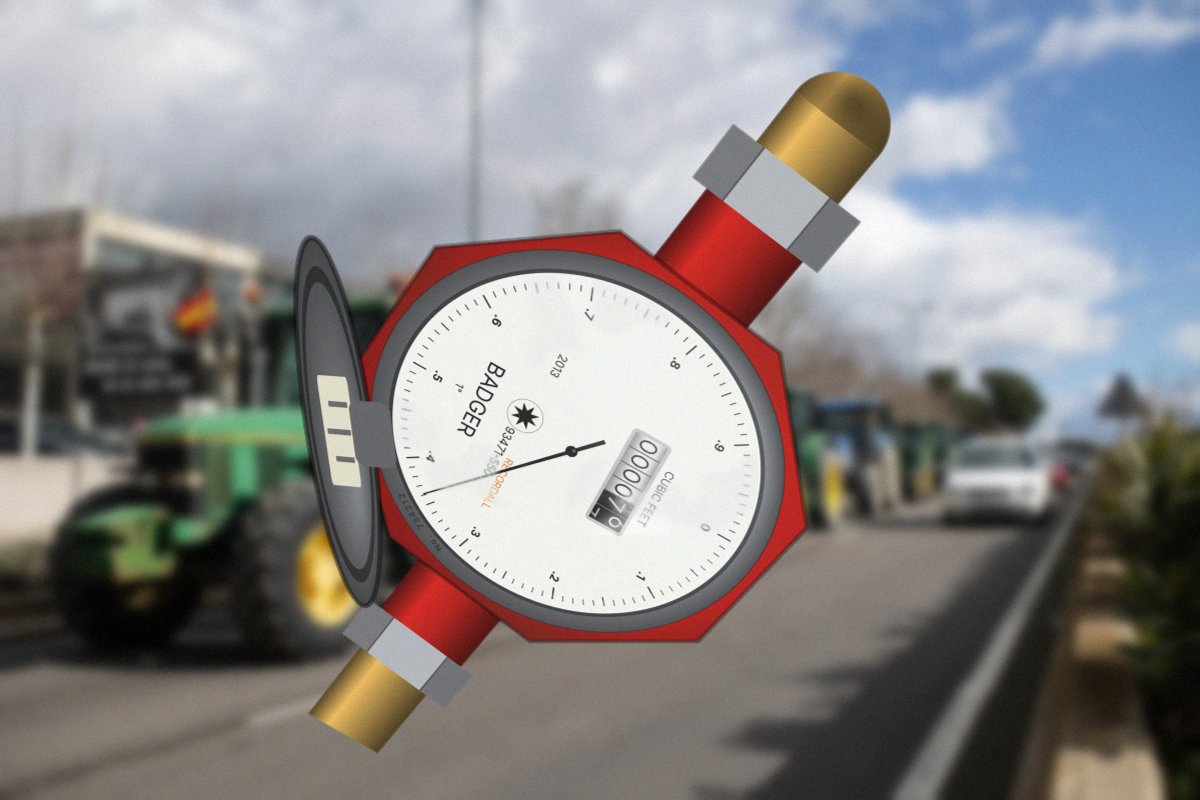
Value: 76.36 ft³
